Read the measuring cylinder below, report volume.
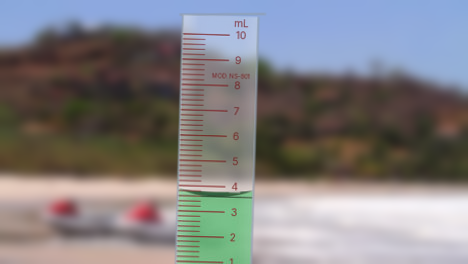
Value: 3.6 mL
